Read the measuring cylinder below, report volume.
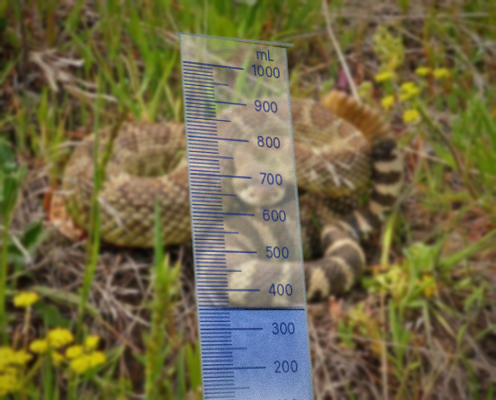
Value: 350 mL
